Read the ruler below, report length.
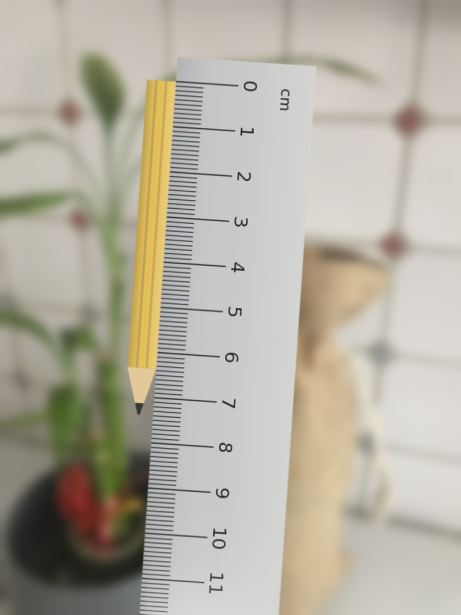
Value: 7.4 cm
